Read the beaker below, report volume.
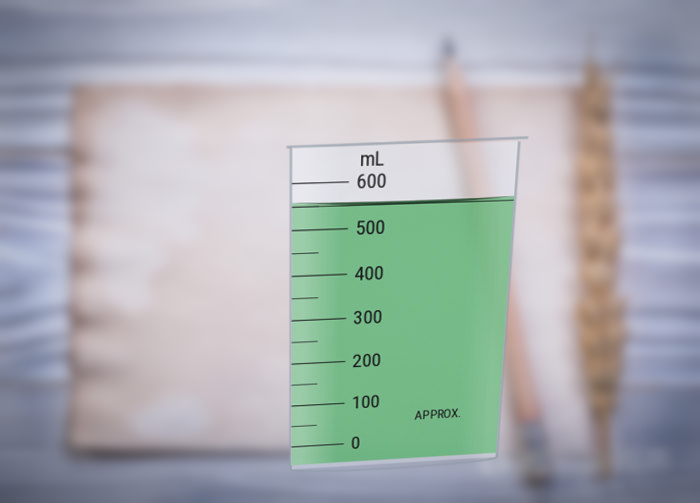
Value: 550 mL
